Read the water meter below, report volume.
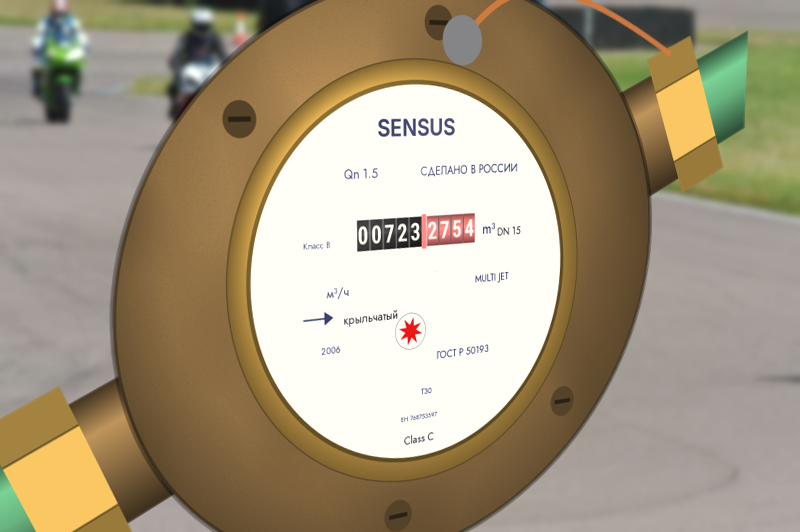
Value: 723.2754 m³
